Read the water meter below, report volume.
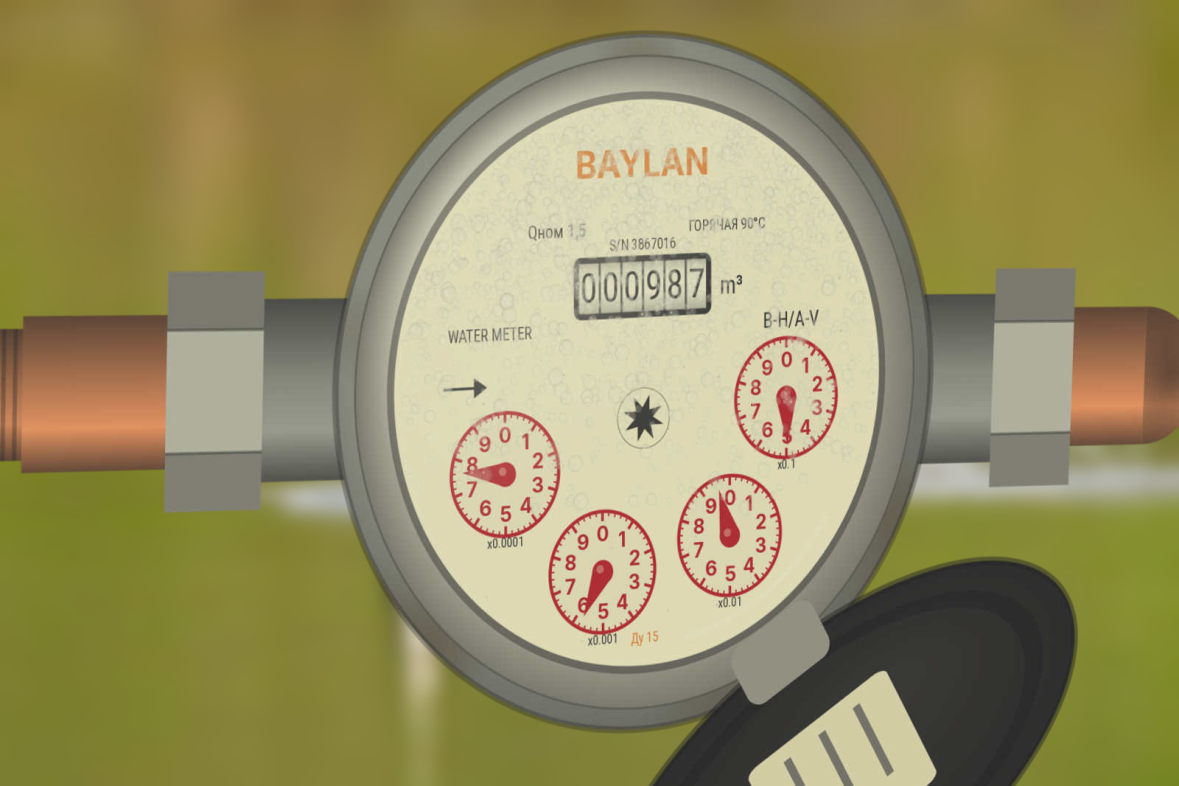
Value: 987.4957 m³
